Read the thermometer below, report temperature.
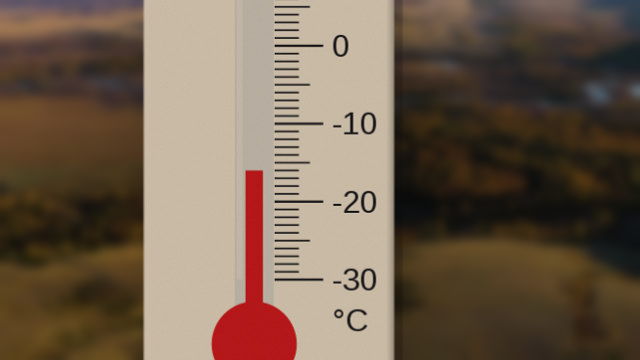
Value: -16 °C
